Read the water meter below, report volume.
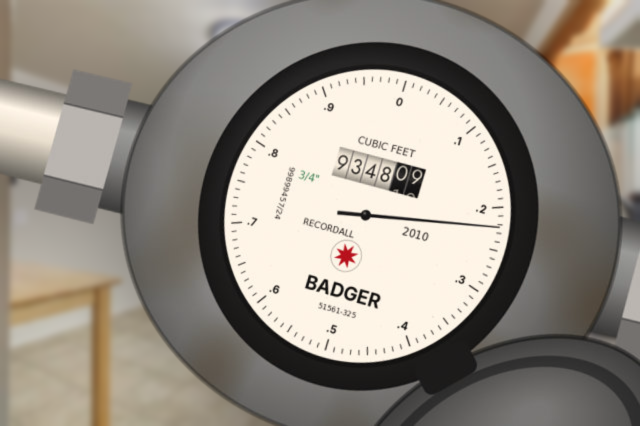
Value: 934809.22 ft³
